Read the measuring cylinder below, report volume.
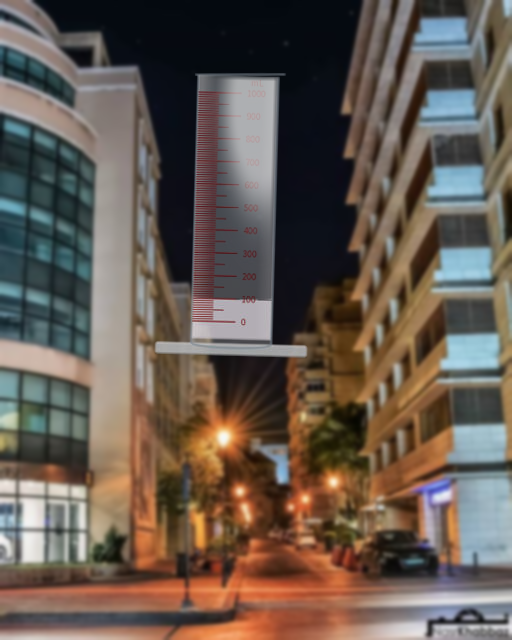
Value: 100 mL
